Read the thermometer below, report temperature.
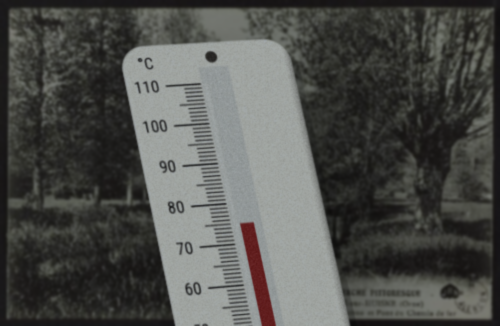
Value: 75 °C
